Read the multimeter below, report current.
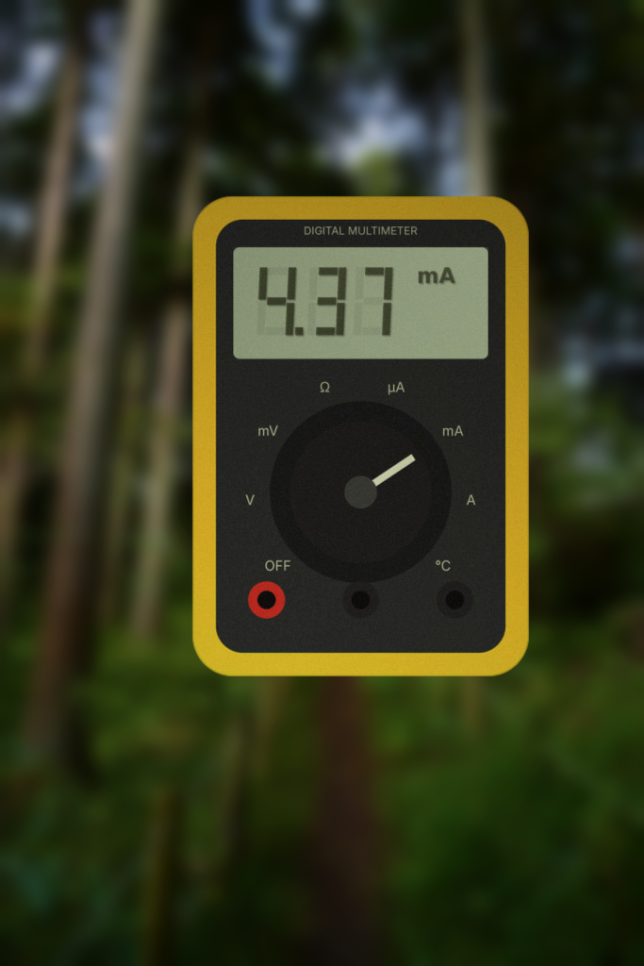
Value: 4.37 mA
